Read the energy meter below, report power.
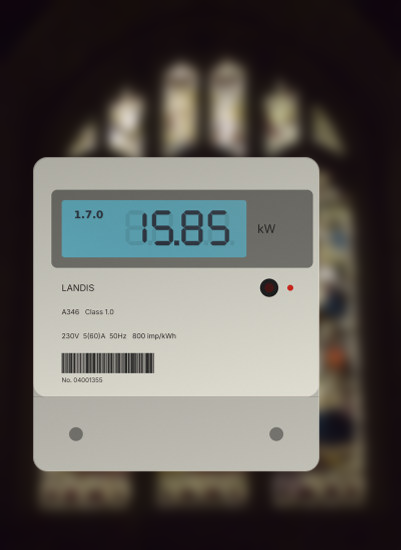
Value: 15.85 kW
